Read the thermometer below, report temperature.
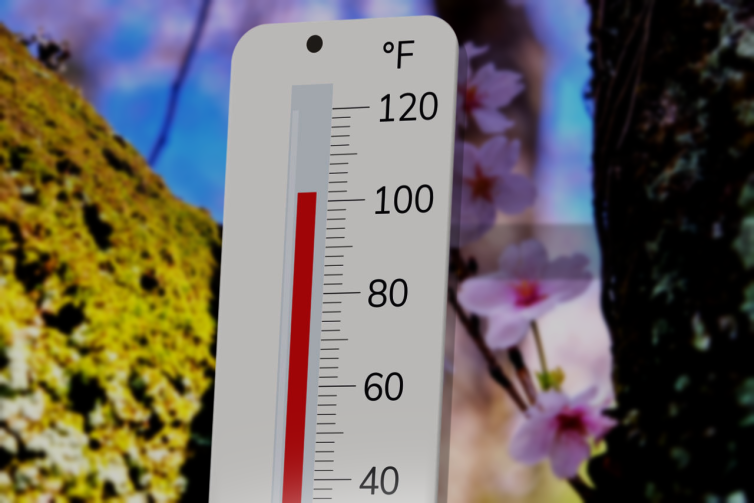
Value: 102 °F
